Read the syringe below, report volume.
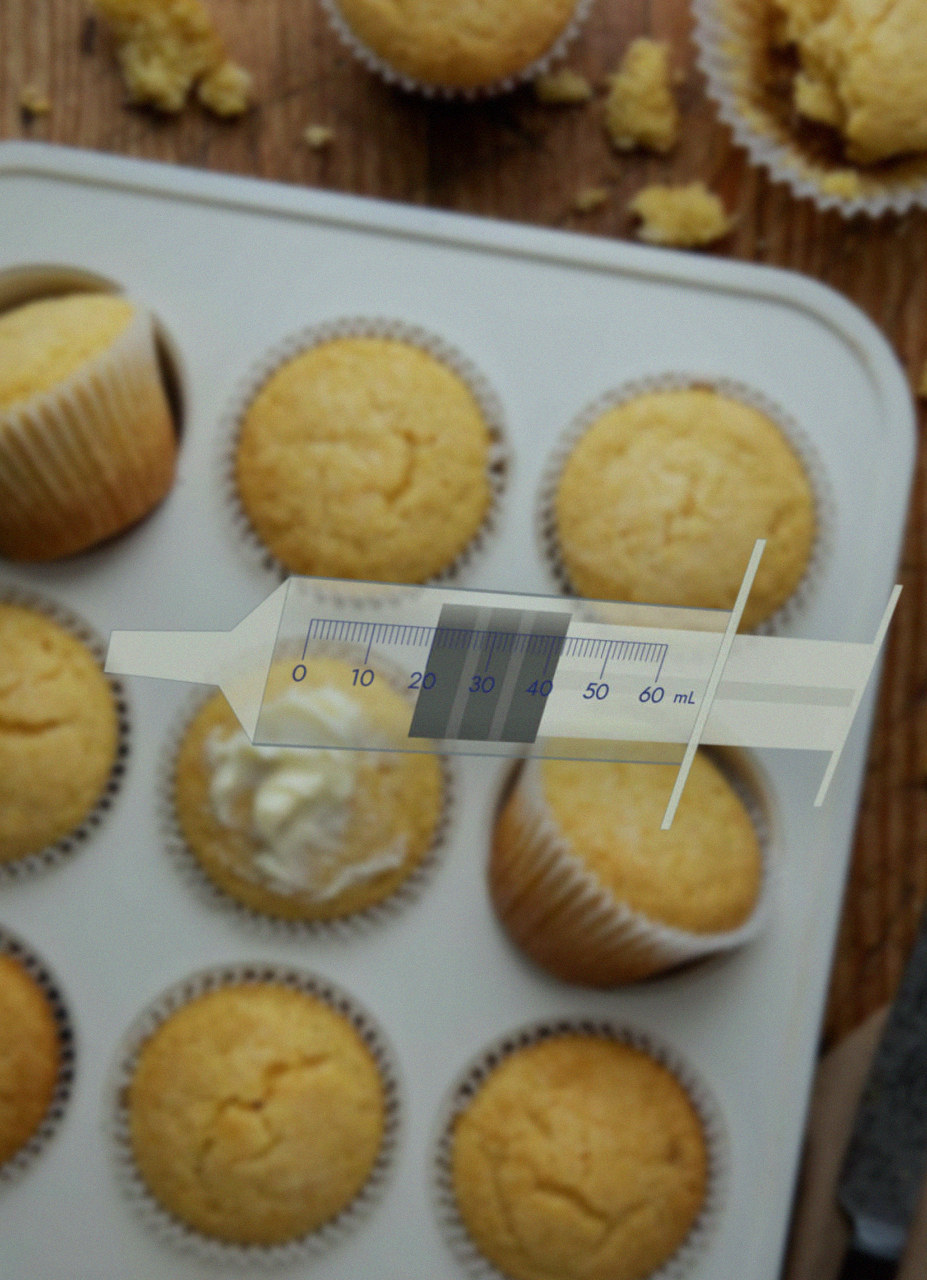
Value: 20 mL
